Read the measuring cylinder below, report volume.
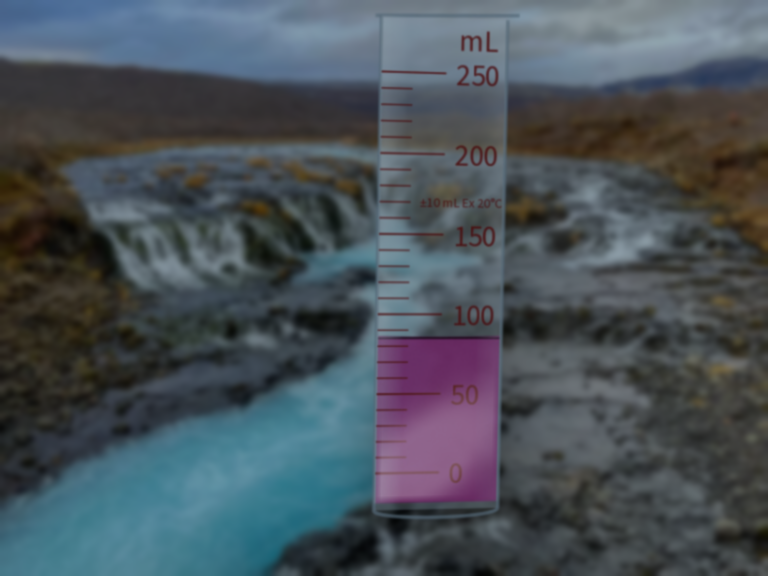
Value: 85 mL
